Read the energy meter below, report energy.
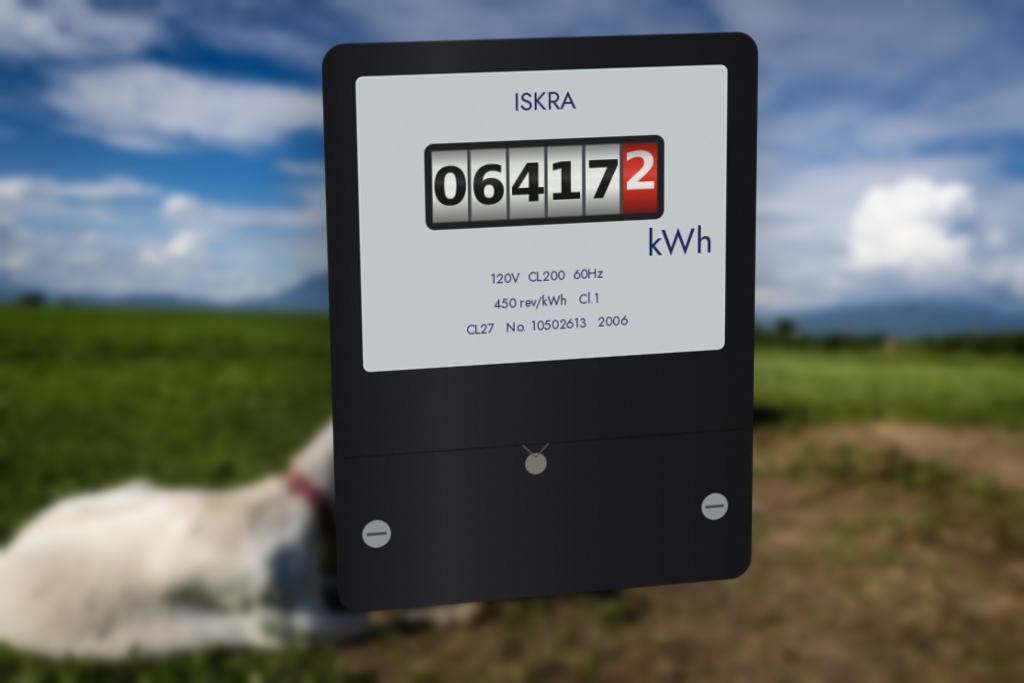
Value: 6417.2 kWh
